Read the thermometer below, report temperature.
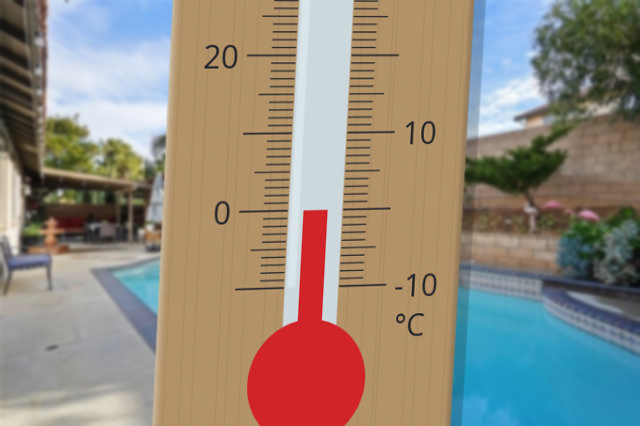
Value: 0 °C
